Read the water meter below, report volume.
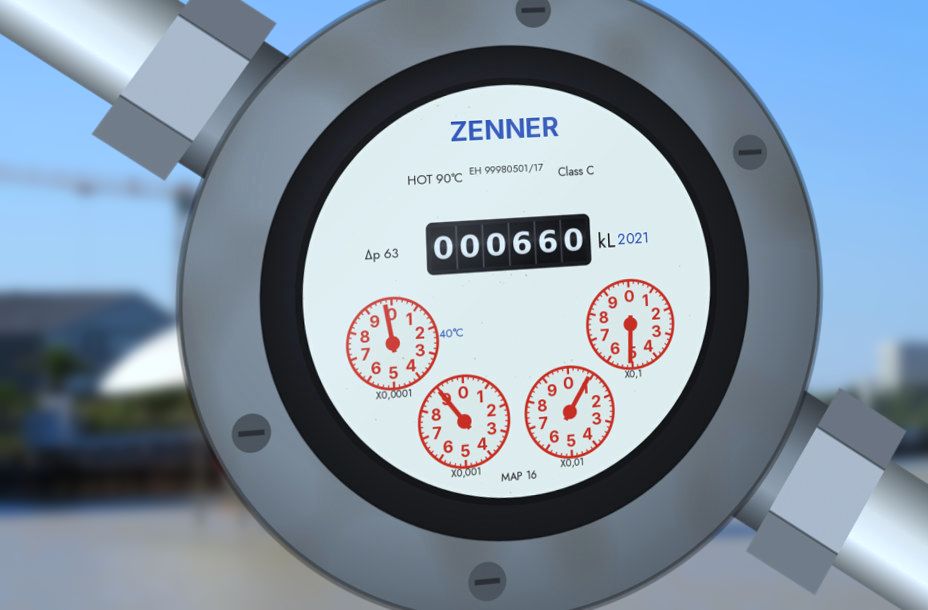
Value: 660.5089 kL
